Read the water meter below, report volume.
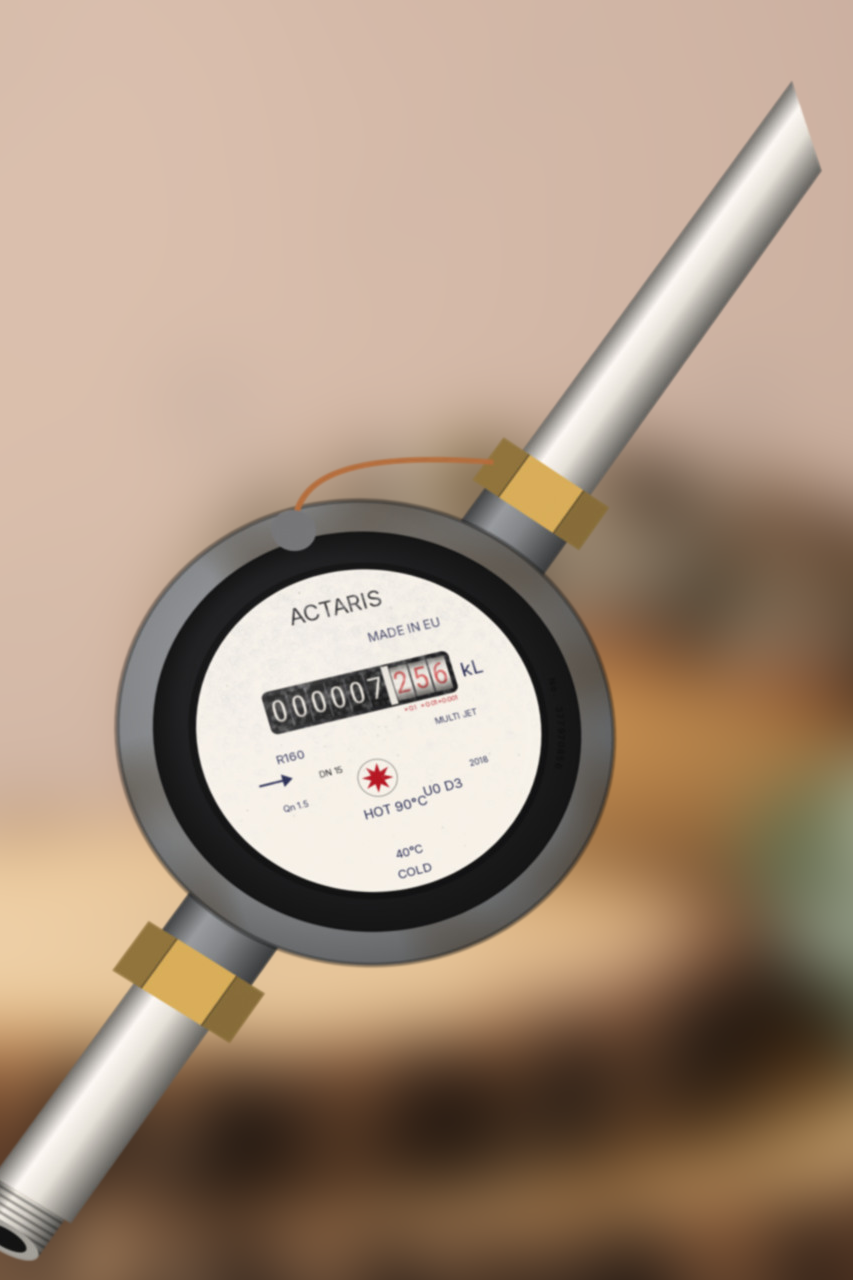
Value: 7.256 kL
